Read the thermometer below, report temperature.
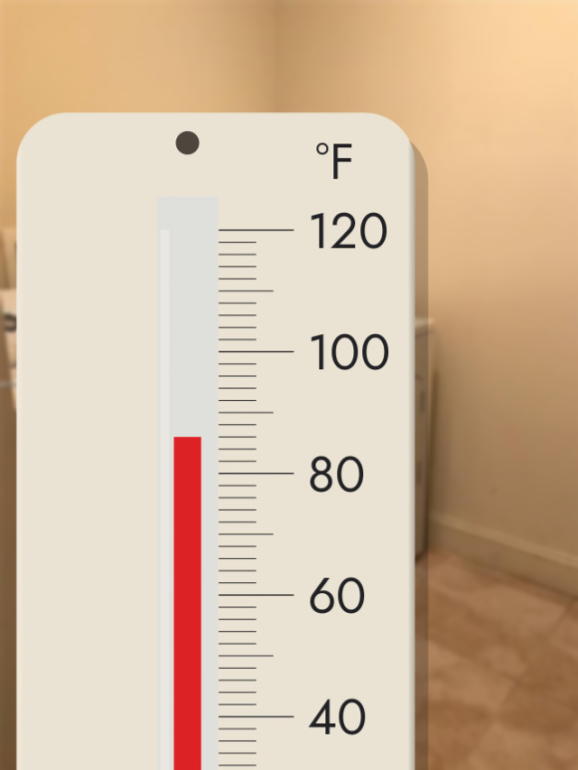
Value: 86 °F
